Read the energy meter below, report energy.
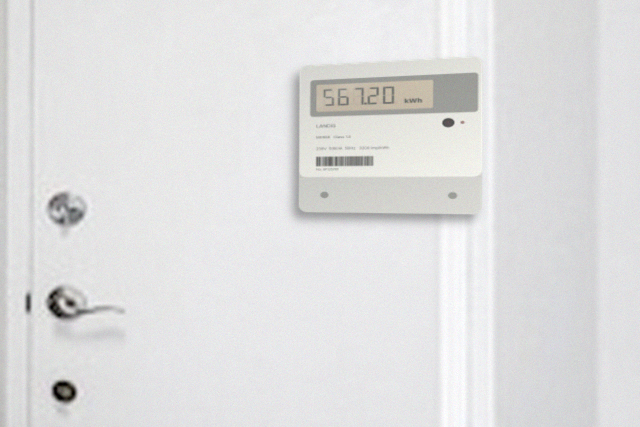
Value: 567.20 kWh
